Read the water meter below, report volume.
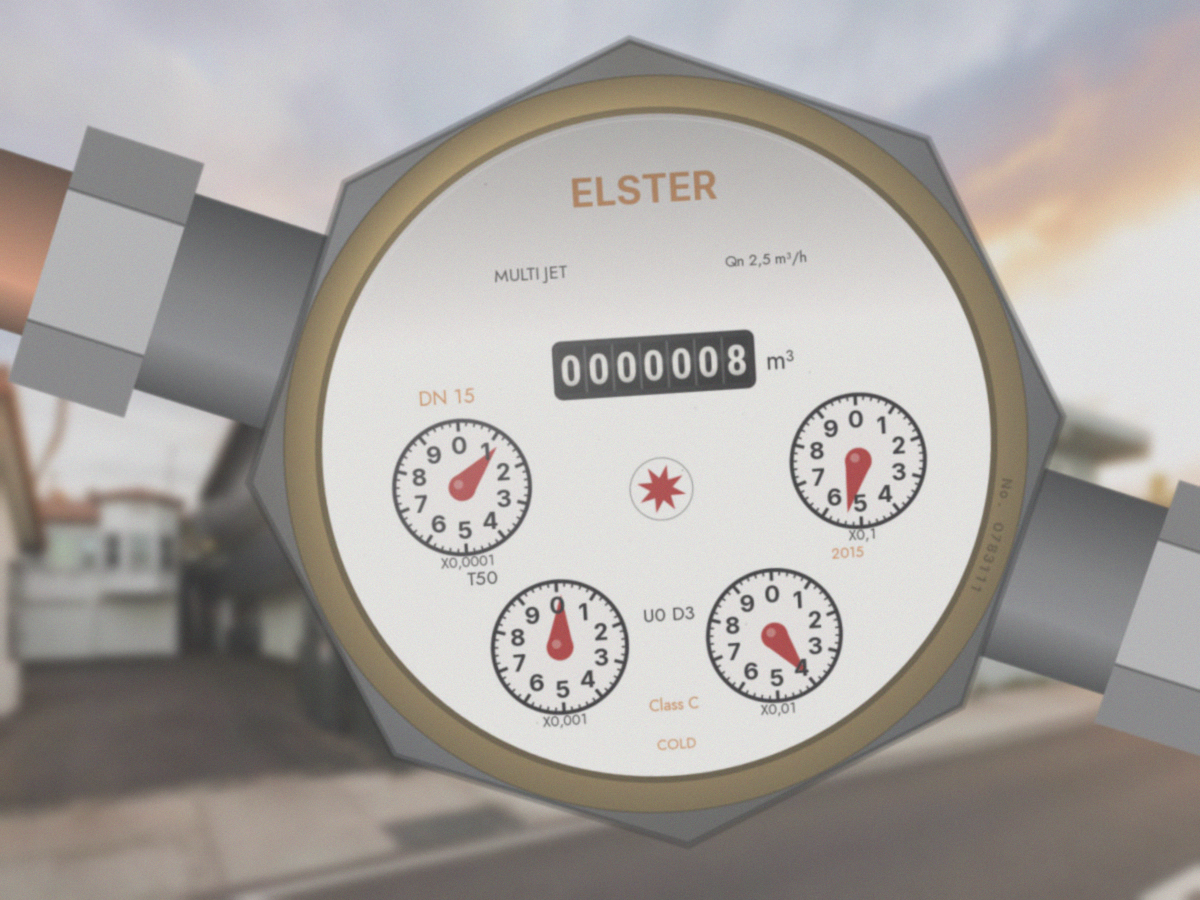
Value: 8.5401 m³
